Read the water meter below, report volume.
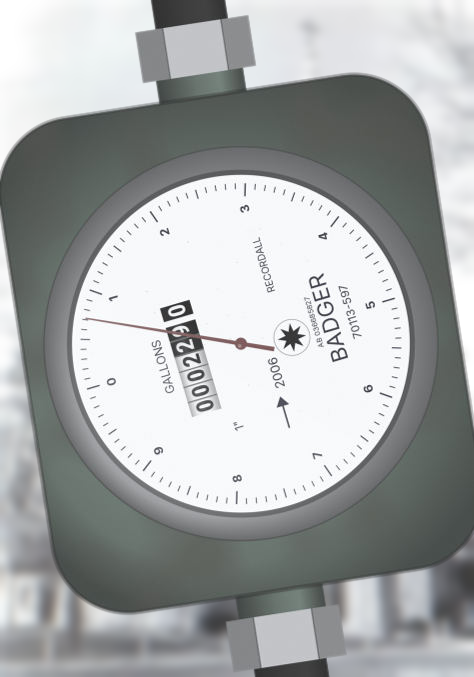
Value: 2290.7 gal
